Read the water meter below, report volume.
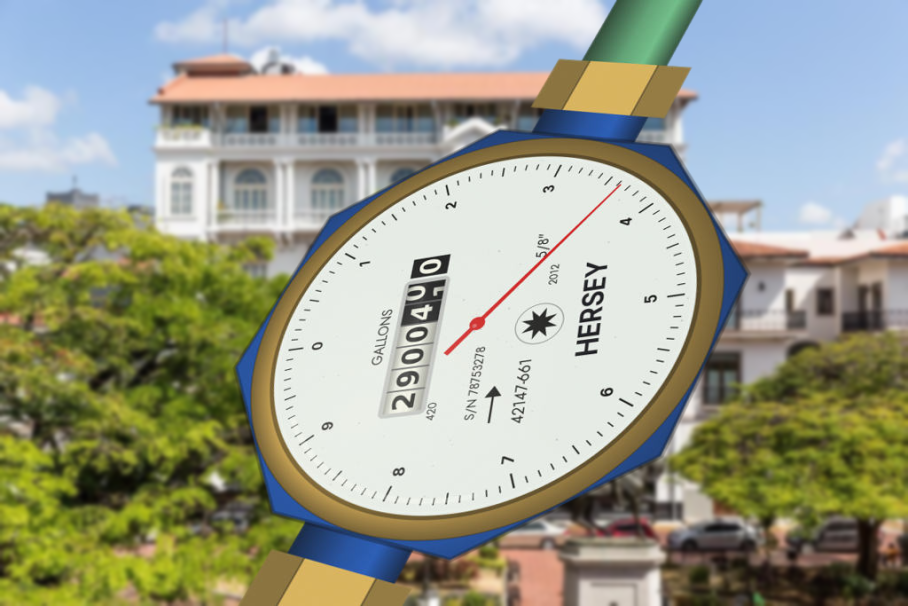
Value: 2900403.6 gal
